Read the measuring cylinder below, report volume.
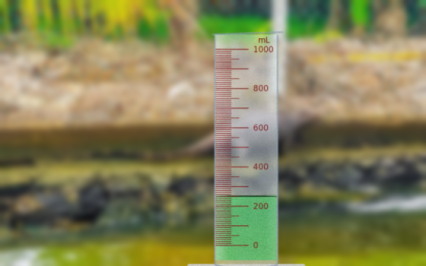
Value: 250 mL
